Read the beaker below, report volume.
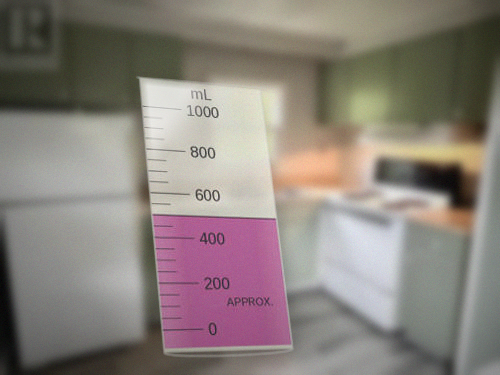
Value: 500 mL
